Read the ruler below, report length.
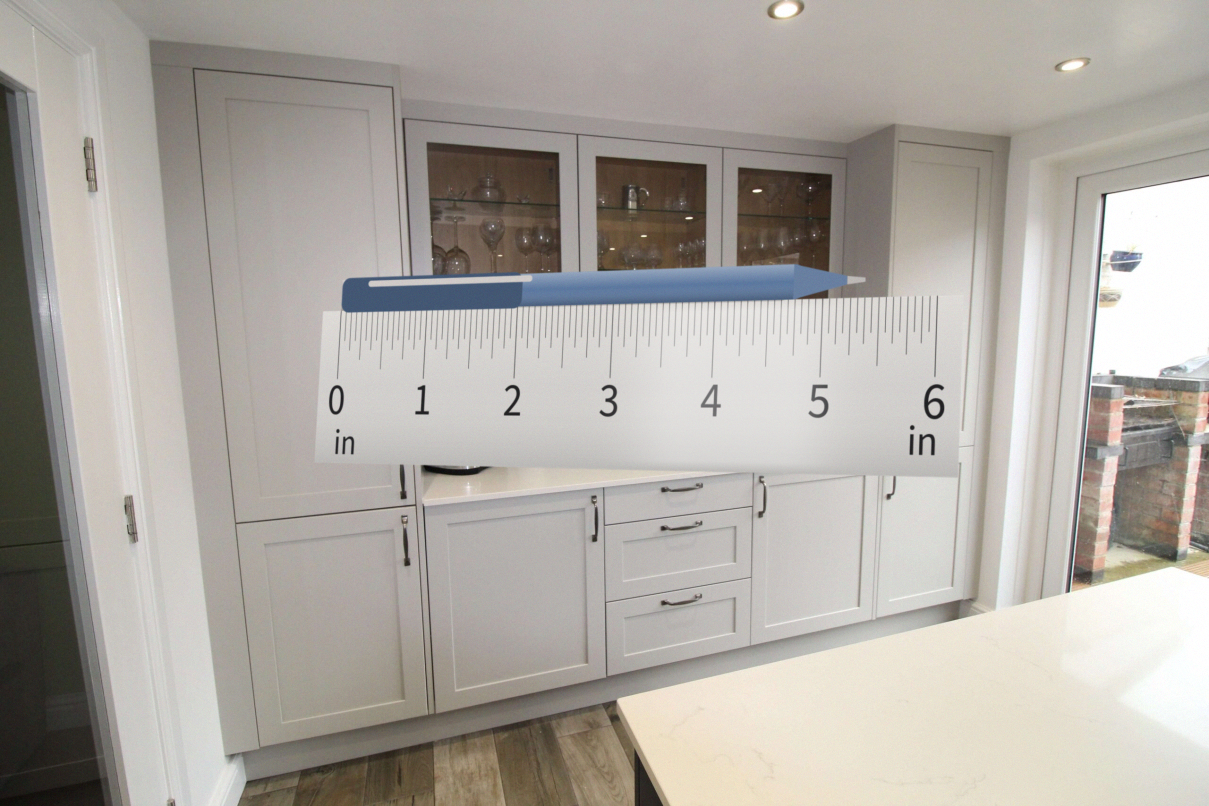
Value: 5.375 in
